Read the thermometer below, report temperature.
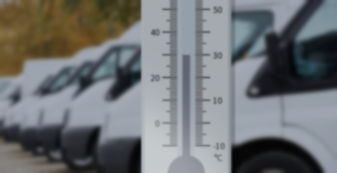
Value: 30 °C
